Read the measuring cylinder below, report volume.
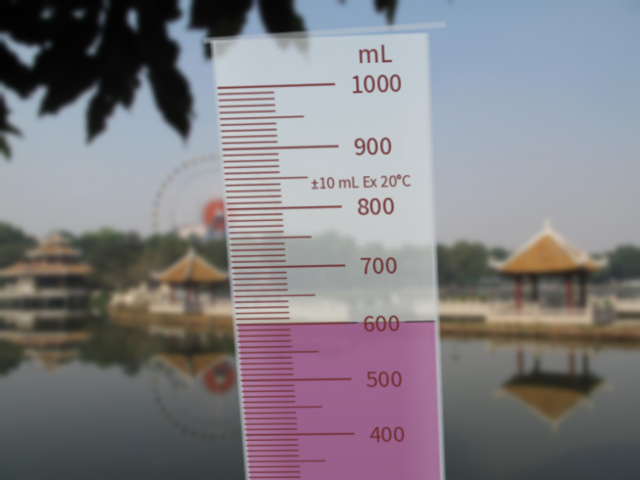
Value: 600 mL
